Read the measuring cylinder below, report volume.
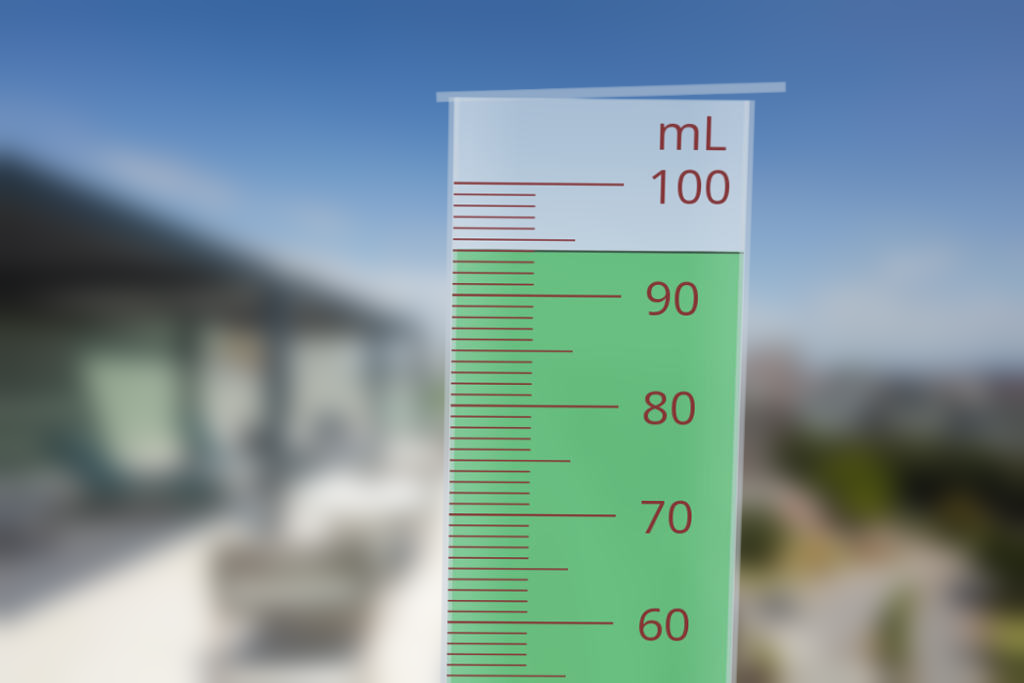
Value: 94 mL
